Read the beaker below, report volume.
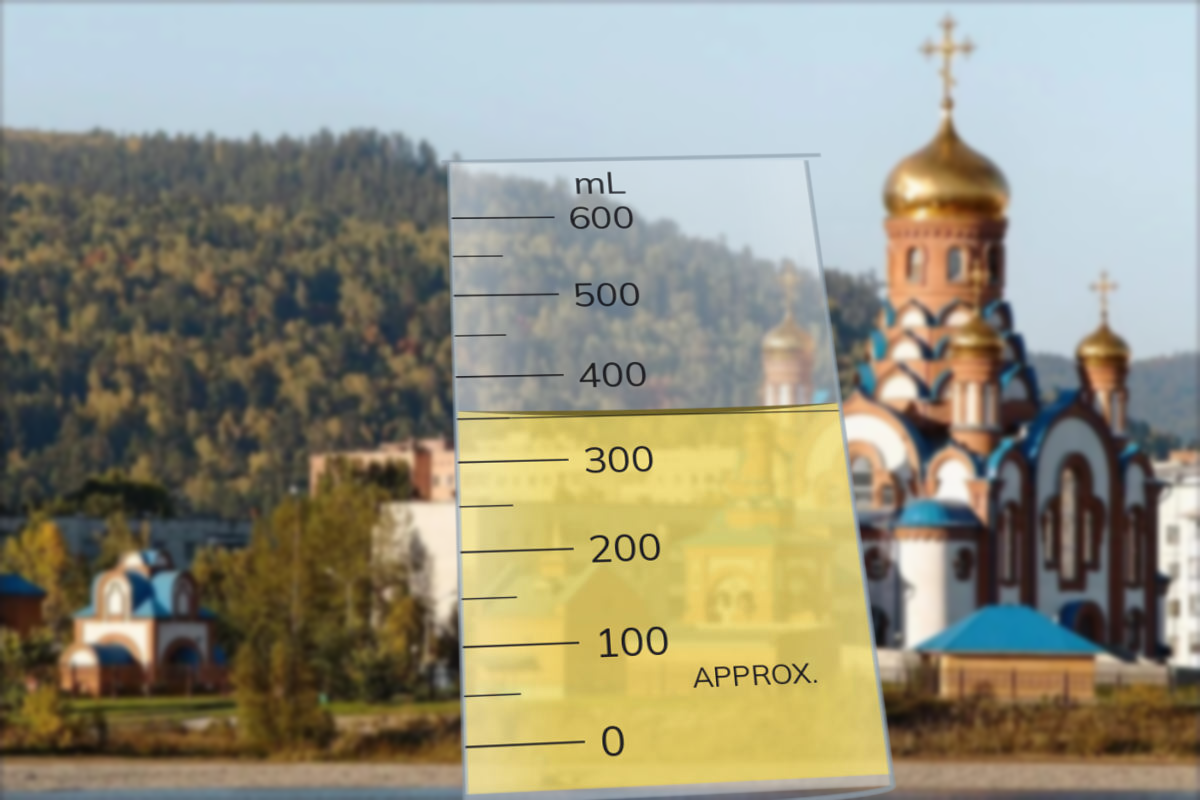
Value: 350 mL
